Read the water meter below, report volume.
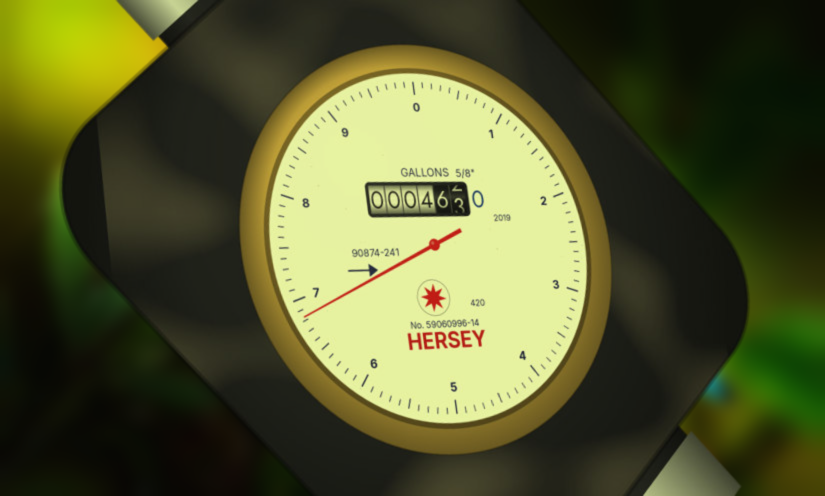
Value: 4626.8 gal
